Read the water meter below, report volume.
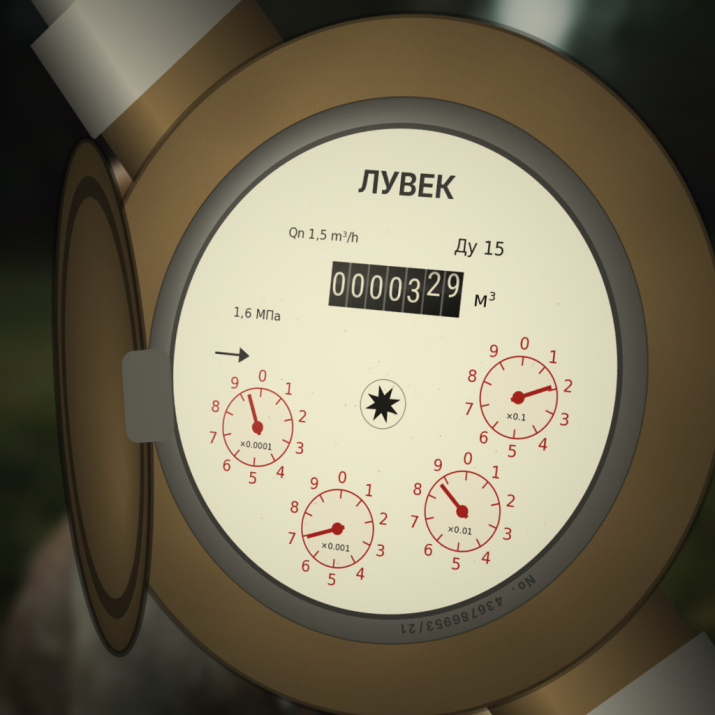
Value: 329.1869 m³
